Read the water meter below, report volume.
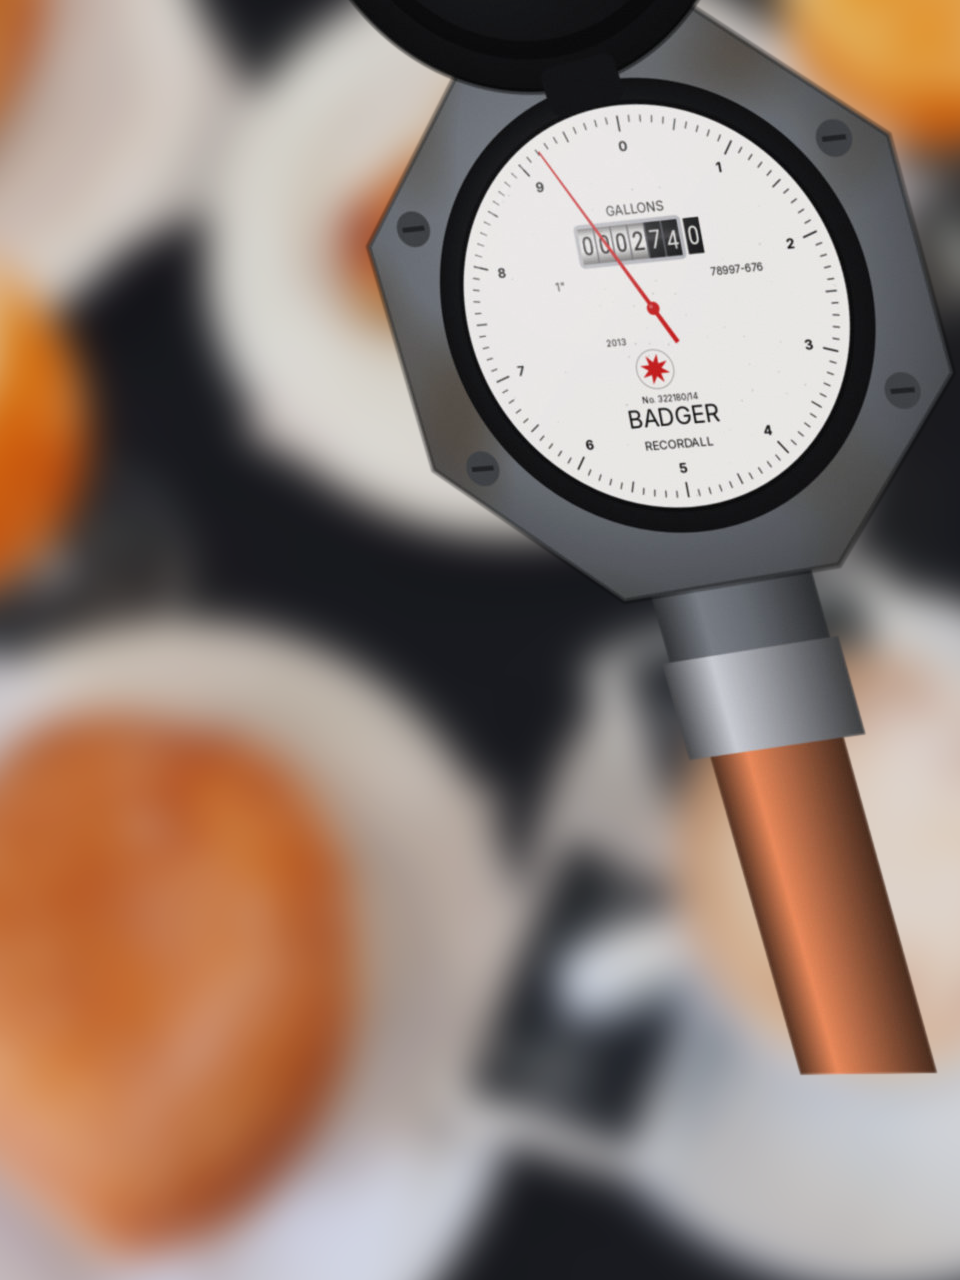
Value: 2739.2 gal
